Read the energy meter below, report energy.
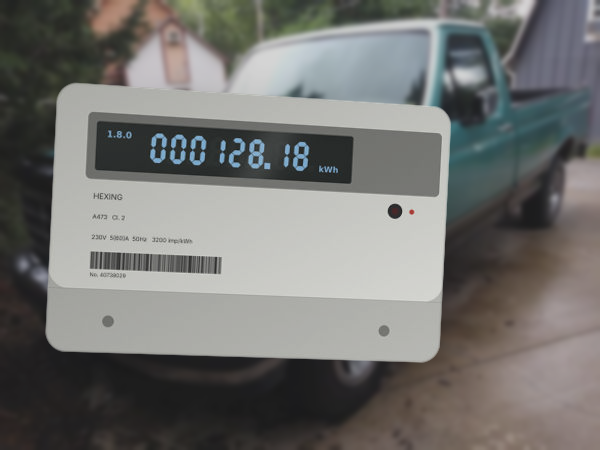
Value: 128.18 kWh
